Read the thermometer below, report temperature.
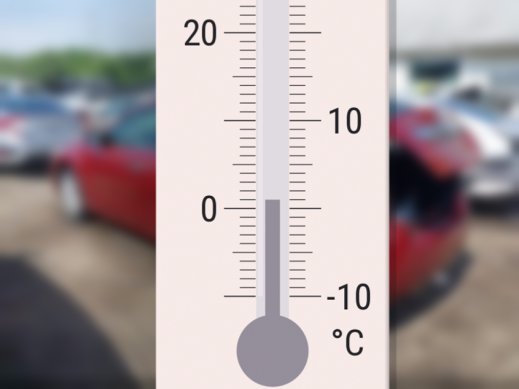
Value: 1 °C
